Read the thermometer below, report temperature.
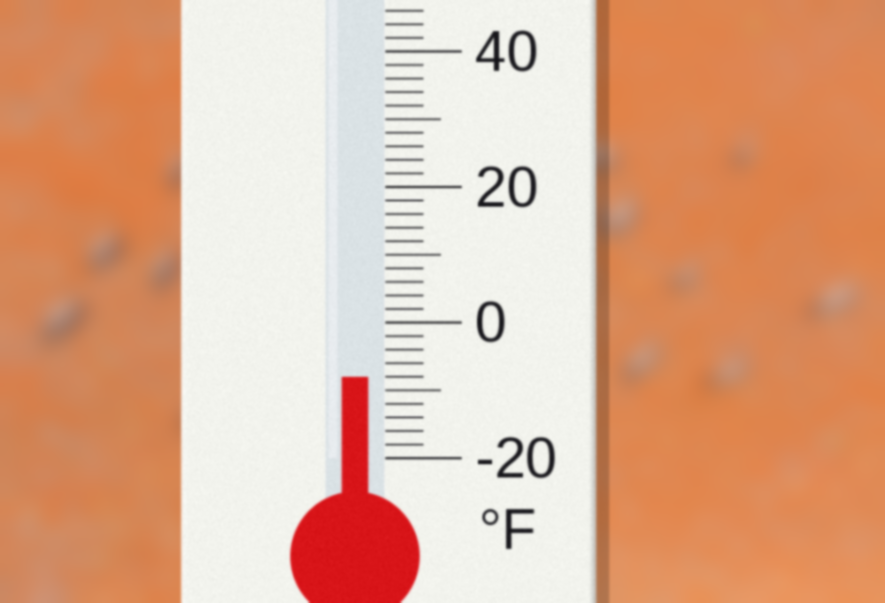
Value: -8 °F
